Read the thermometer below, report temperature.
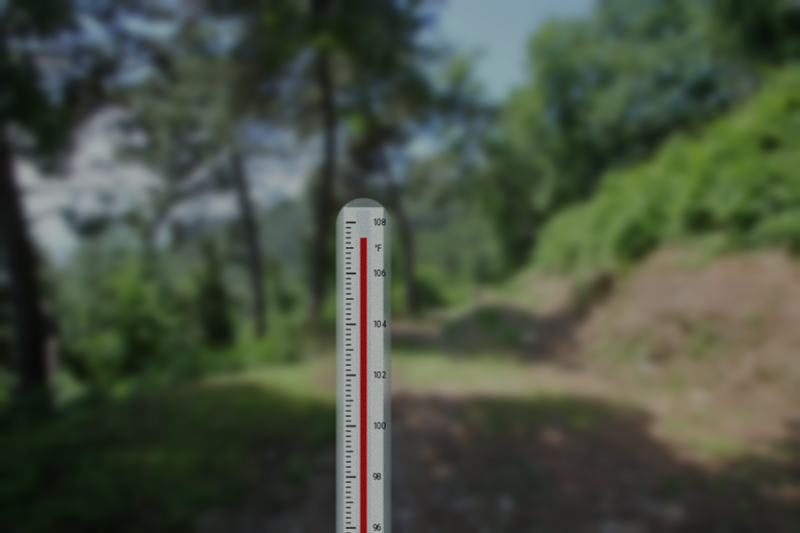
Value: 107.4 °F
